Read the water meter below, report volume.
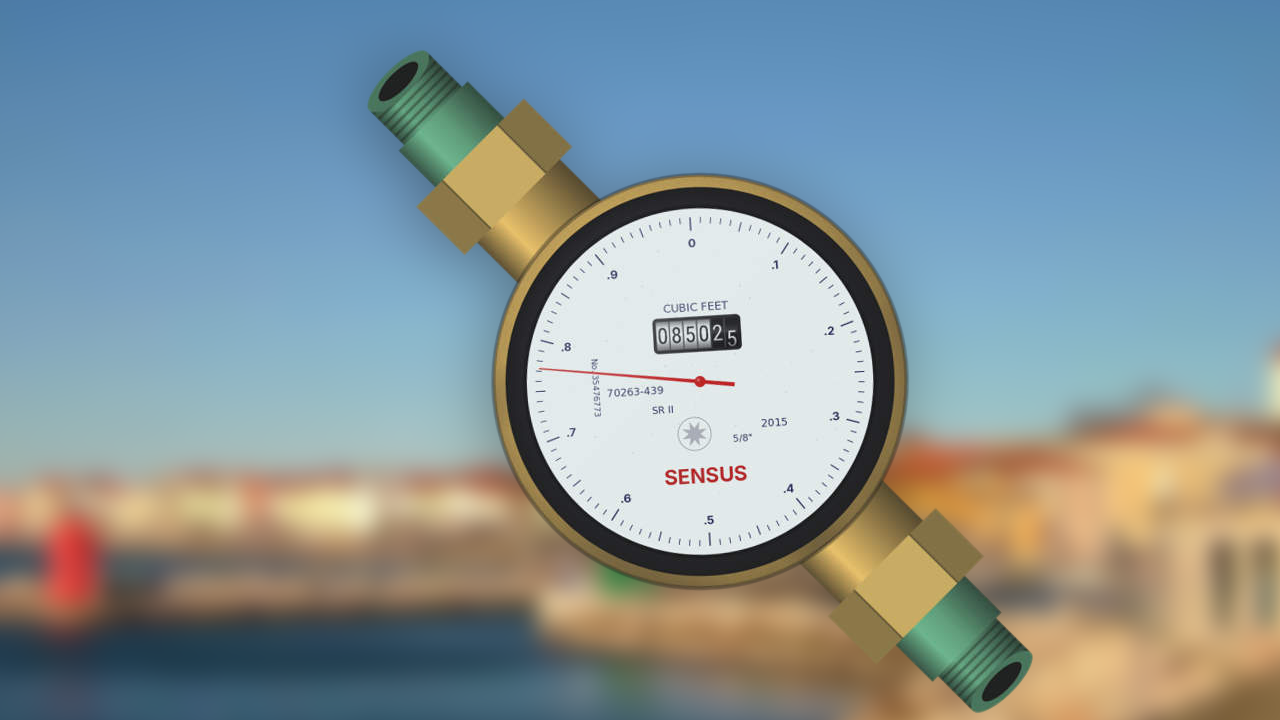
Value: 85024.77 ft³
